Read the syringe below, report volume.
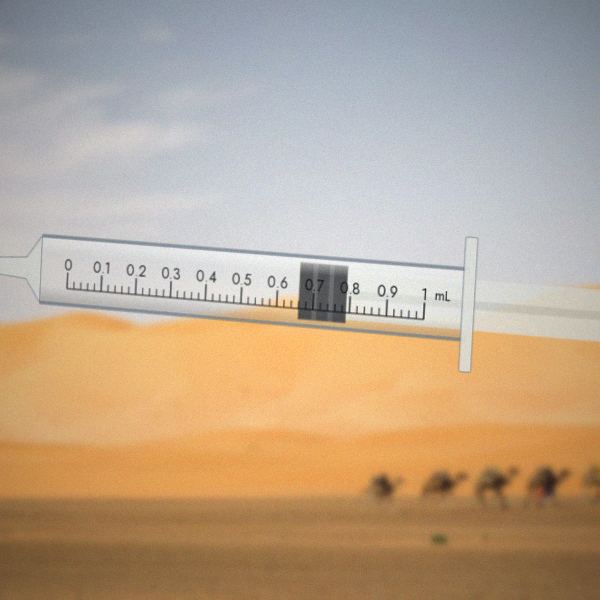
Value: 0.66 mL
